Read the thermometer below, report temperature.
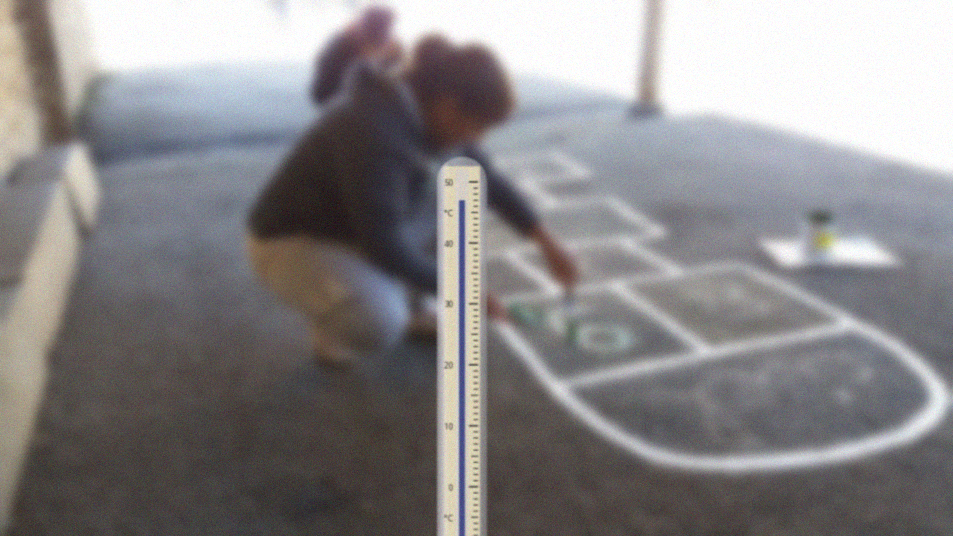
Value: 47 °C
